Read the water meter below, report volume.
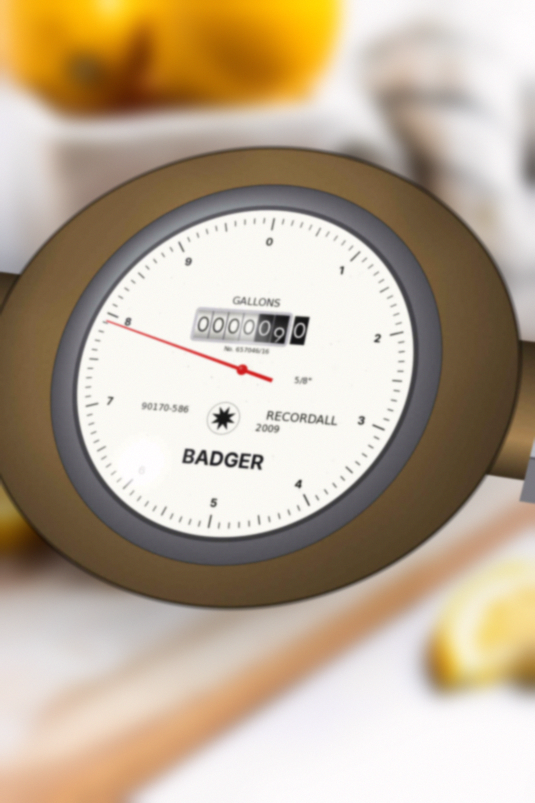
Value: 87.9 gal
